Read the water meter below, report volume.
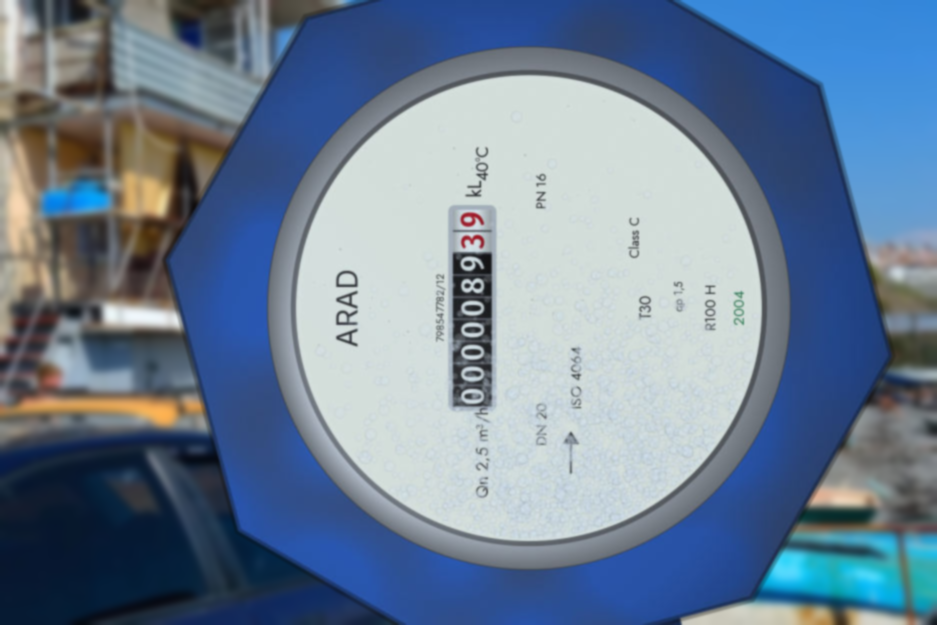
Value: 89.39 kL
